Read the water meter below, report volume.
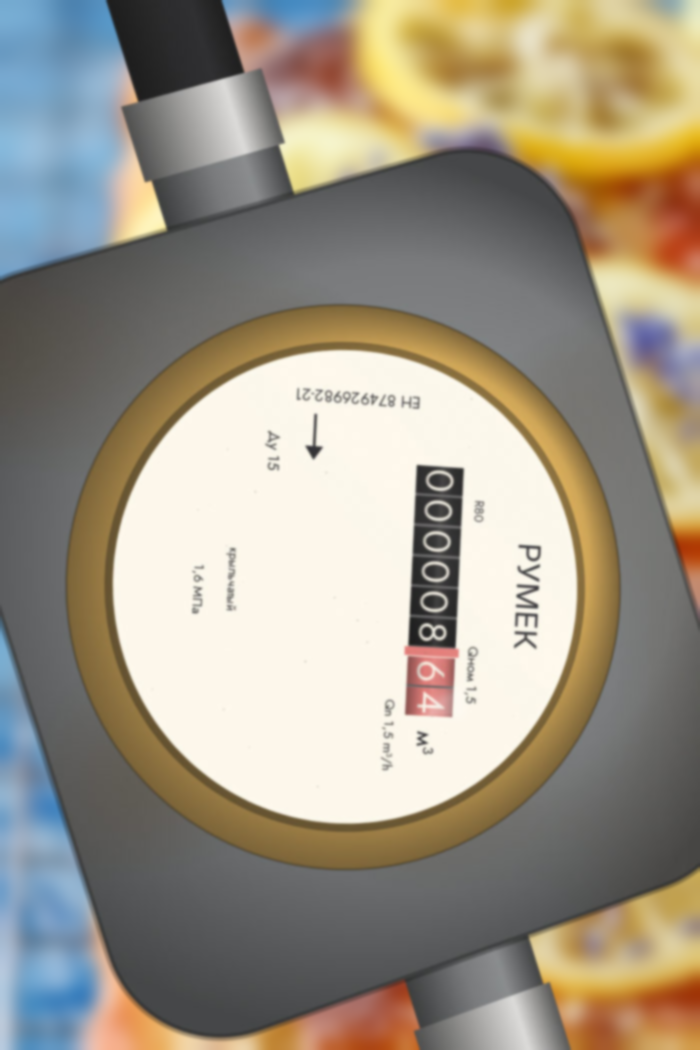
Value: 8.64 m³
